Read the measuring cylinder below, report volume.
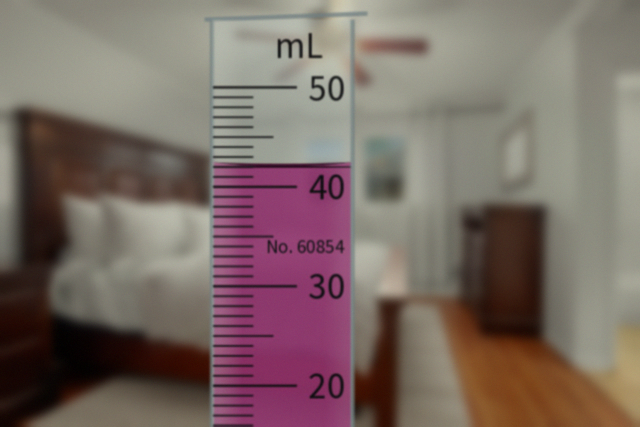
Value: 42 mL
